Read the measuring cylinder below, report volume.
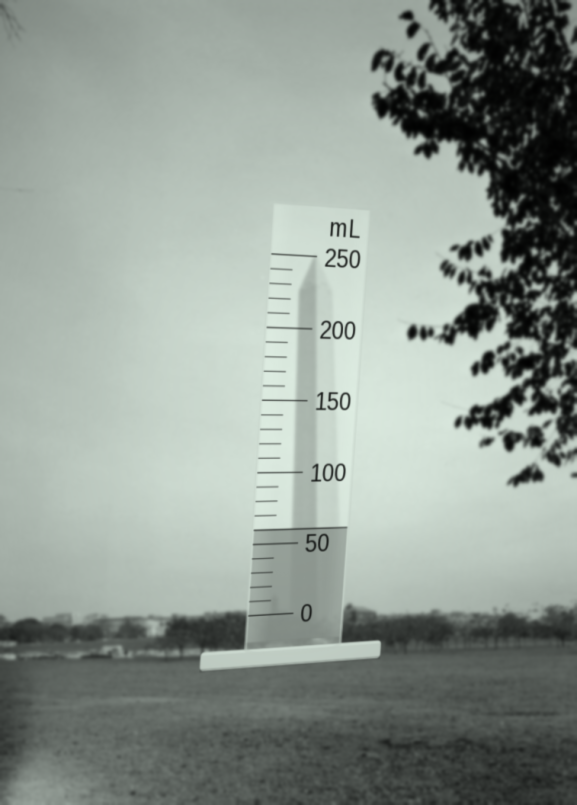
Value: 60 mL
